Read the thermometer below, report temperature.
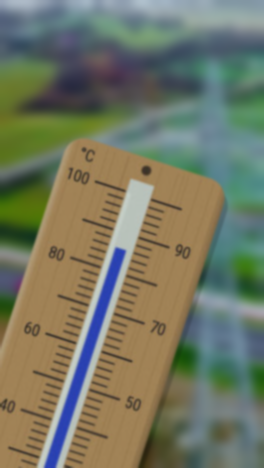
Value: 86 °C
